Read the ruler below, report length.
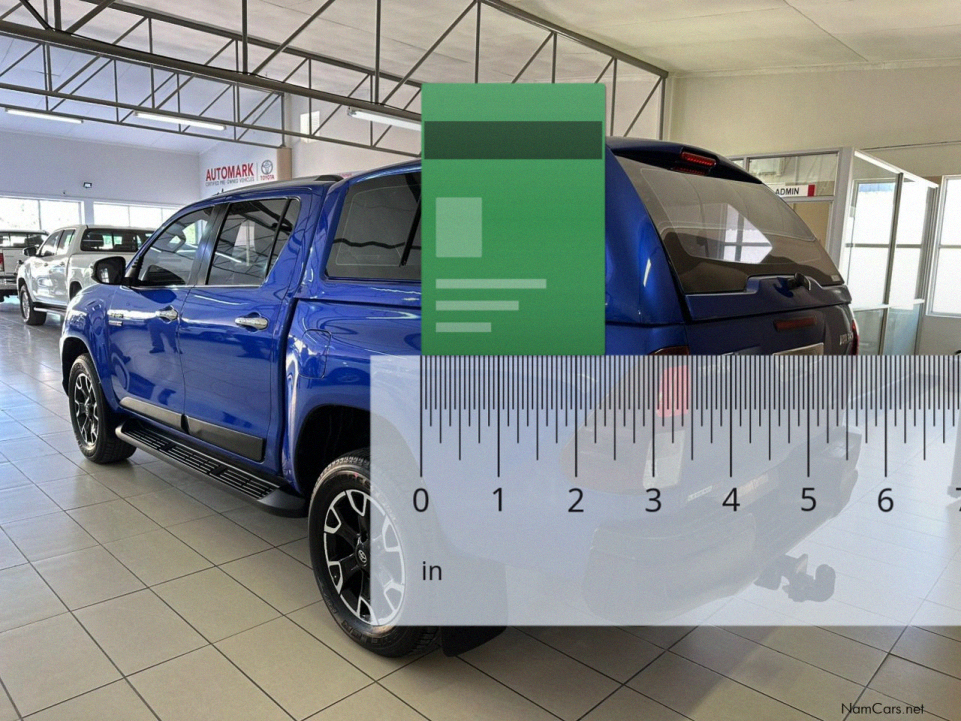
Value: 2.375 in
